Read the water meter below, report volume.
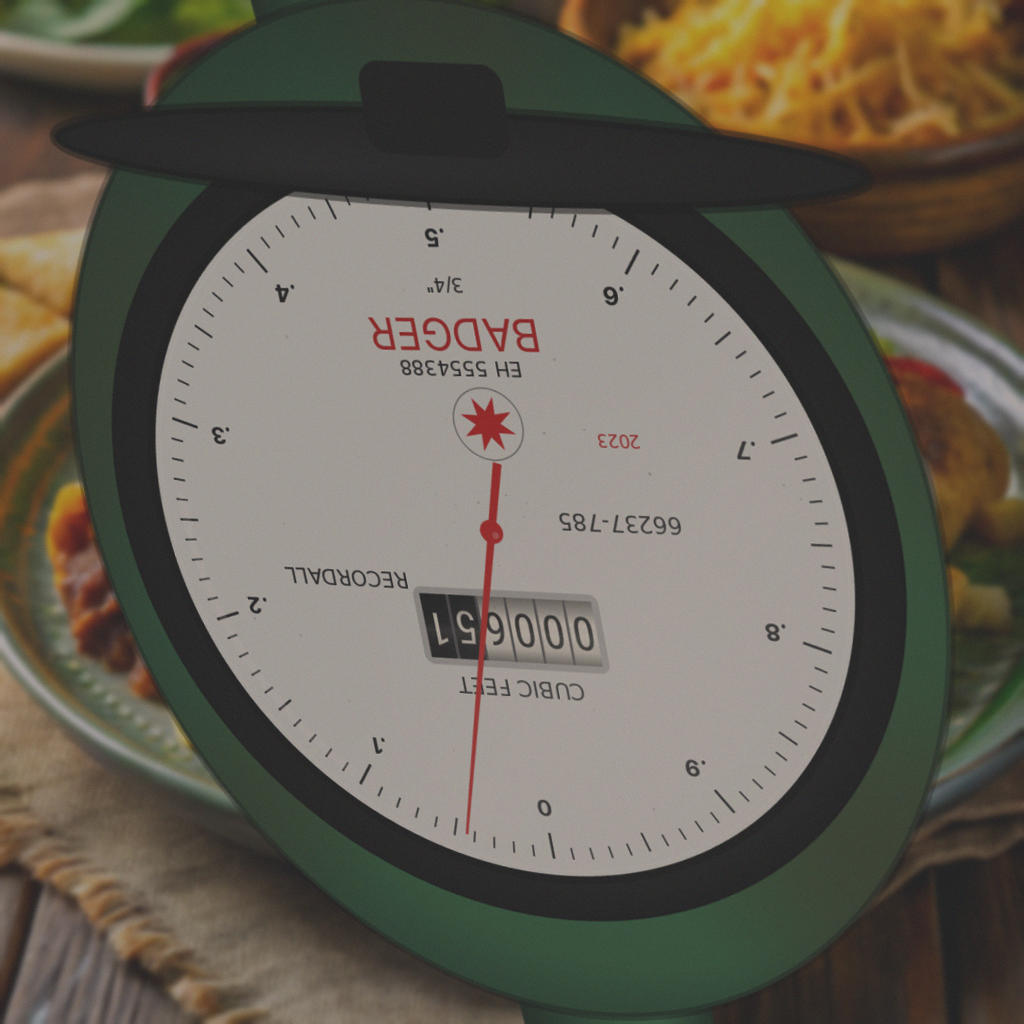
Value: 651.04 ft³
